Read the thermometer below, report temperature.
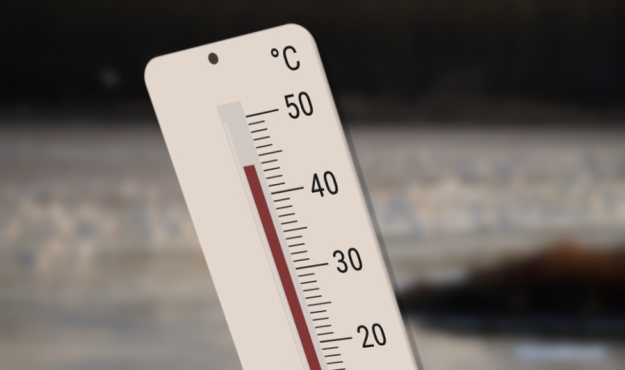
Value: 44 °C
